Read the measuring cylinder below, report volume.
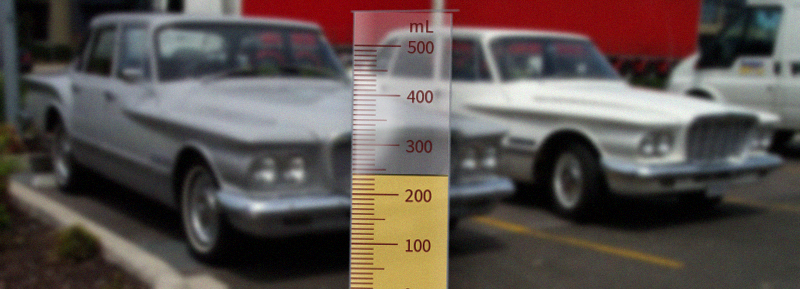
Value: 240 mL
